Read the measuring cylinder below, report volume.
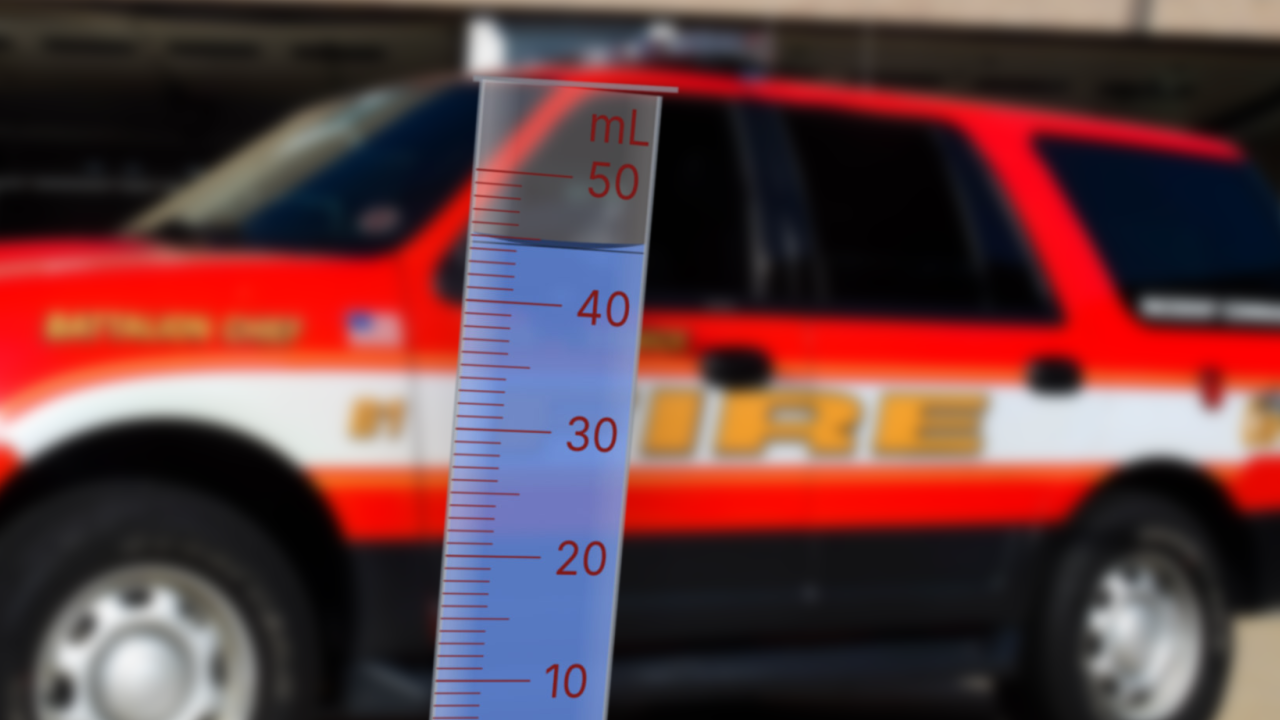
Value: 44.5 mL
